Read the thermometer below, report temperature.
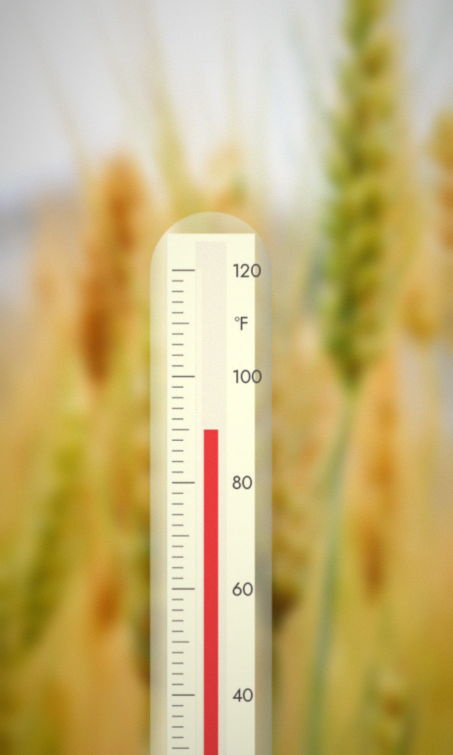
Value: 90 °F
